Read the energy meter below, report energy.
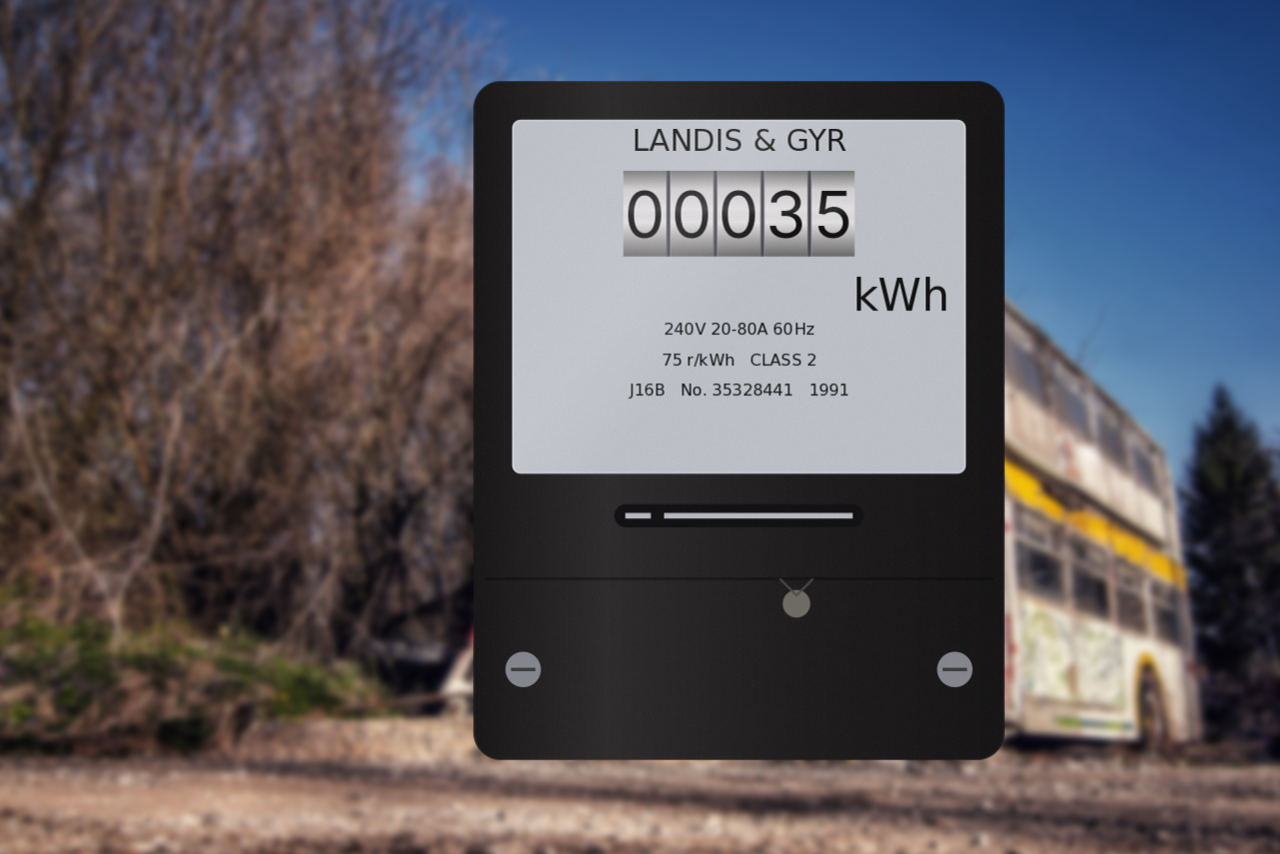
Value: 35 kWh
